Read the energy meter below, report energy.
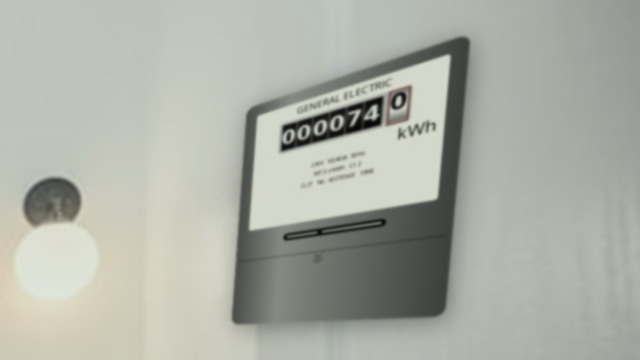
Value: 74.0 kWh
